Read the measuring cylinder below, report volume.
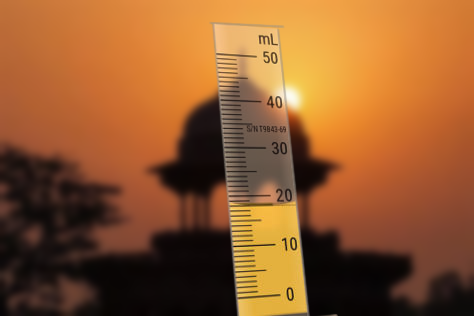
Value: 18 mL
